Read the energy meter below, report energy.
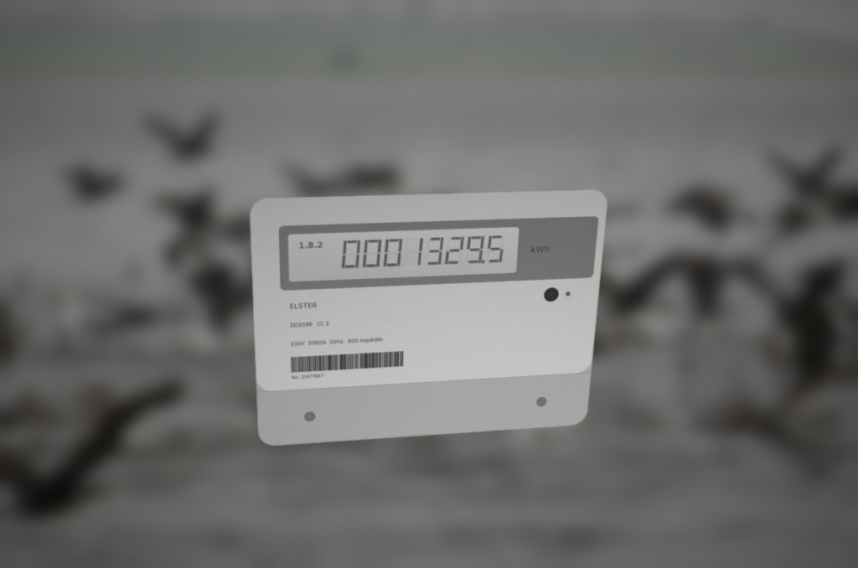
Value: 1329.5 kWh
